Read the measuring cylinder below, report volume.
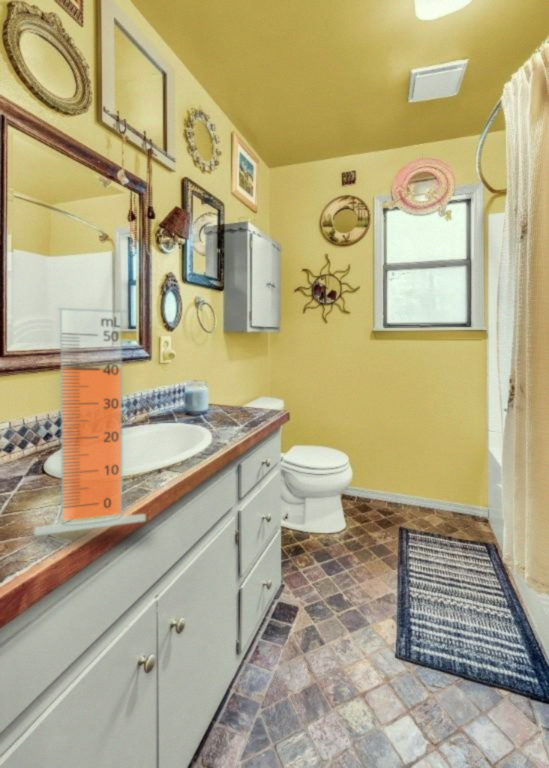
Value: 40 mL
